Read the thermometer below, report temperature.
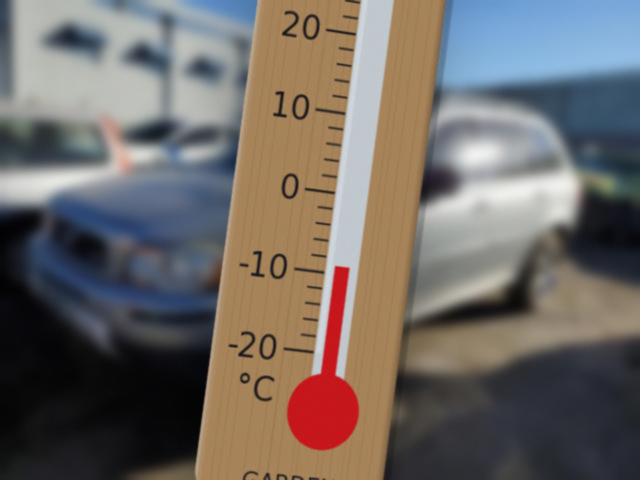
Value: -9 °C
